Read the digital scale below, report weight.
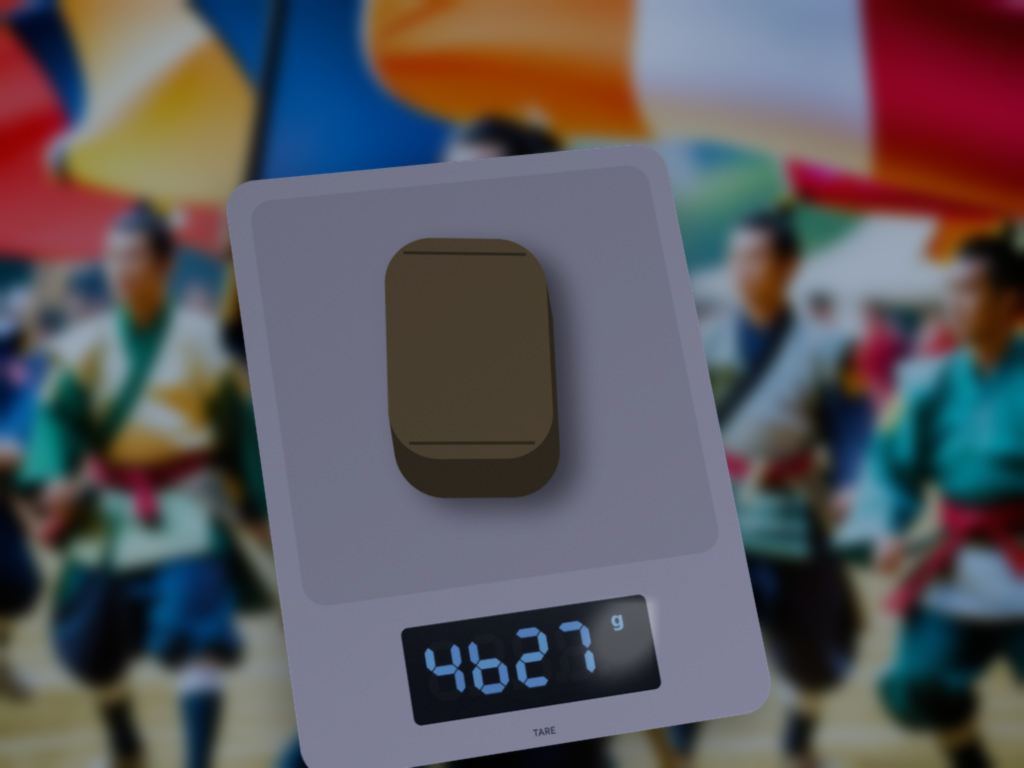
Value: 4627 g
